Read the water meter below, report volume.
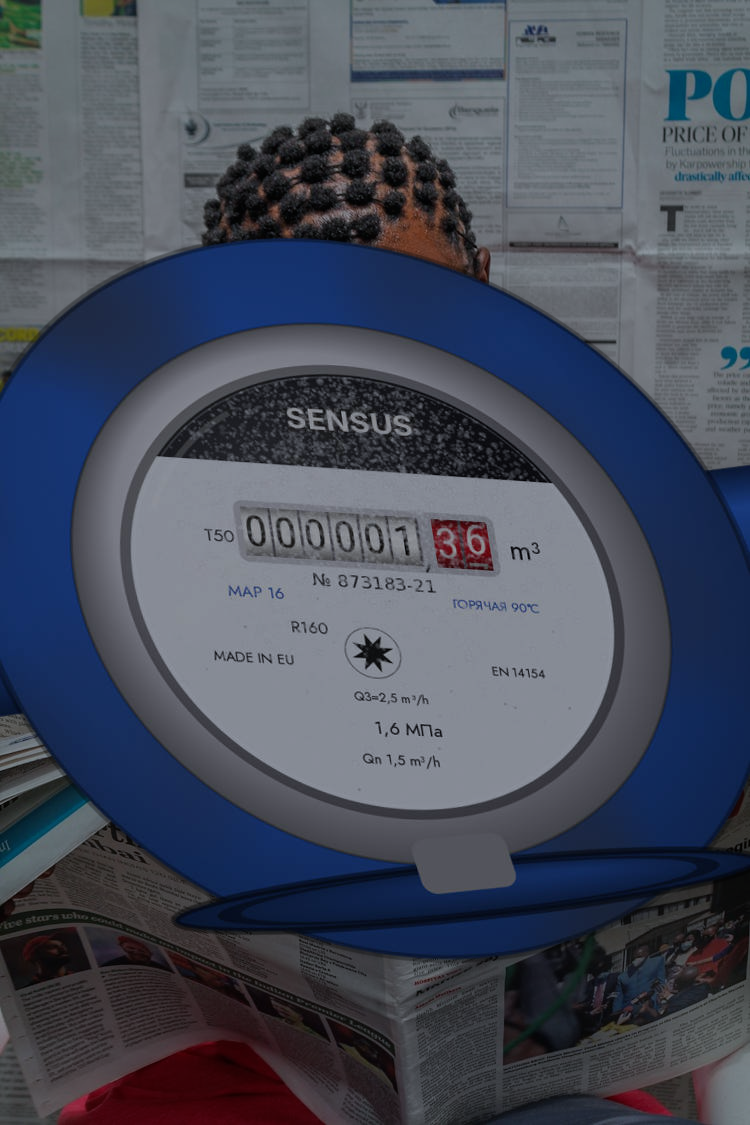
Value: 1.36 m³
